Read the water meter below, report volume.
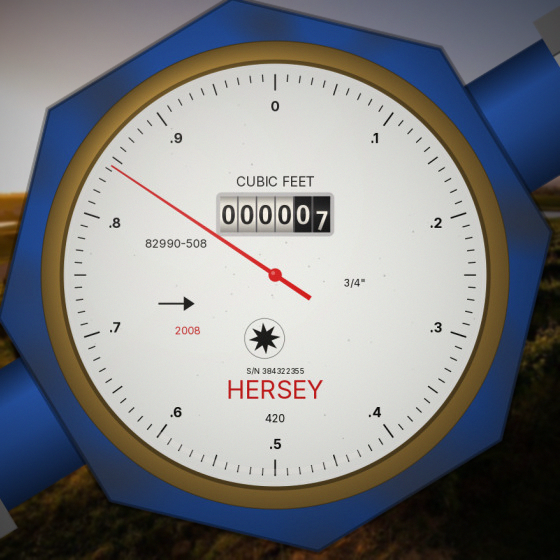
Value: 6.84 ft³
